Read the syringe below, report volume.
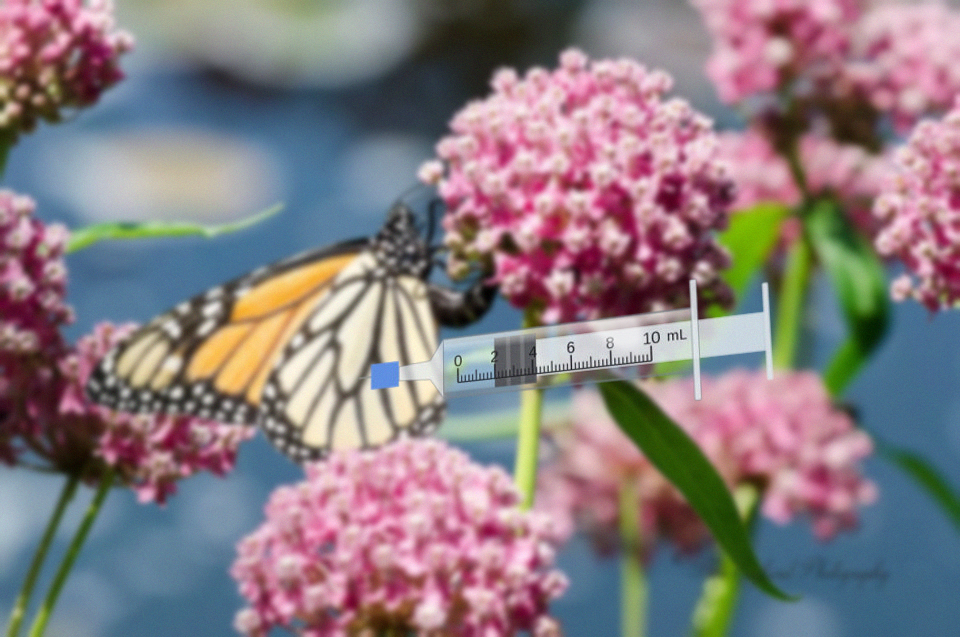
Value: 2 mL
